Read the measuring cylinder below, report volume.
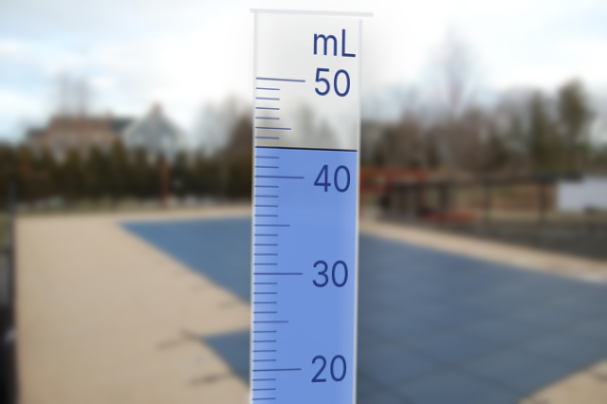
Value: 43 mL
